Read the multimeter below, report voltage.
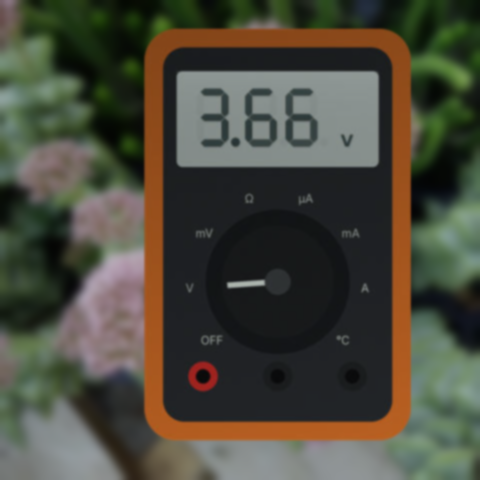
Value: 3.66 V
